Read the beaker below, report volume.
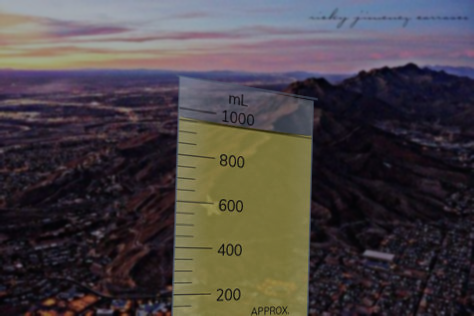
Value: 950 mL
